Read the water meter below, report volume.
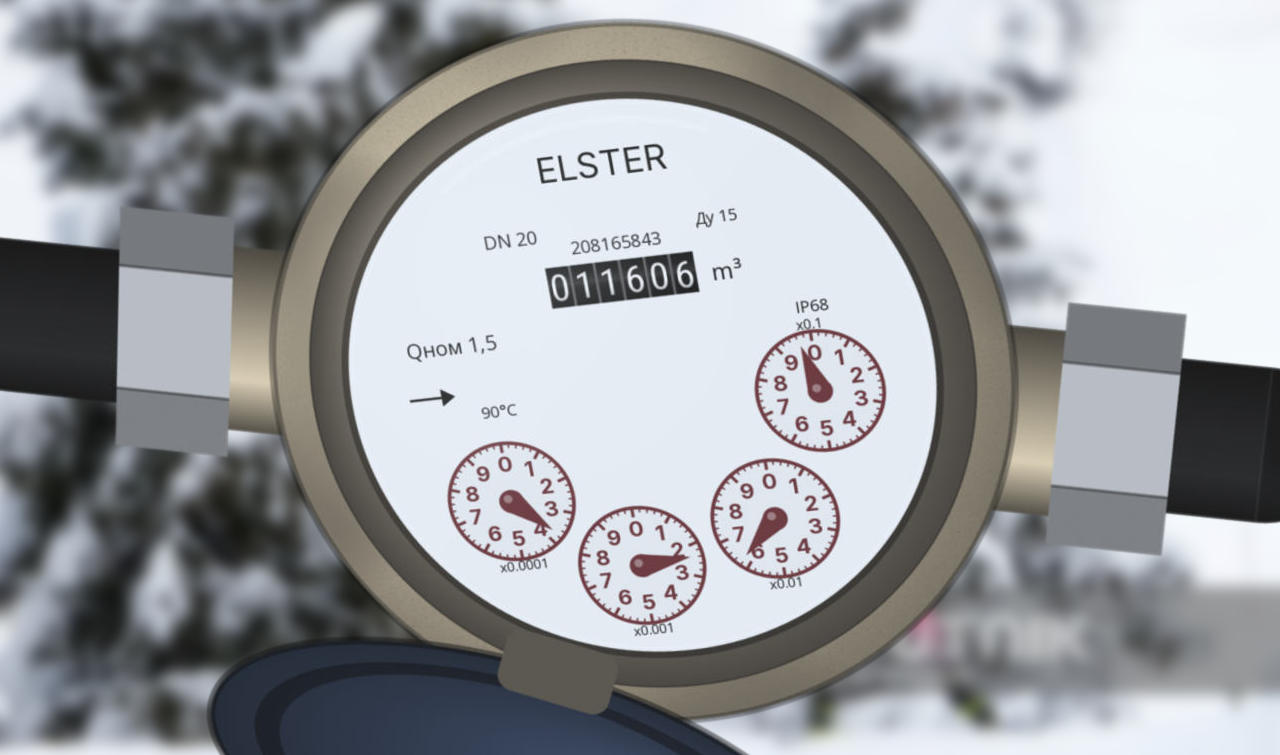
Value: 11605.9623 m³
